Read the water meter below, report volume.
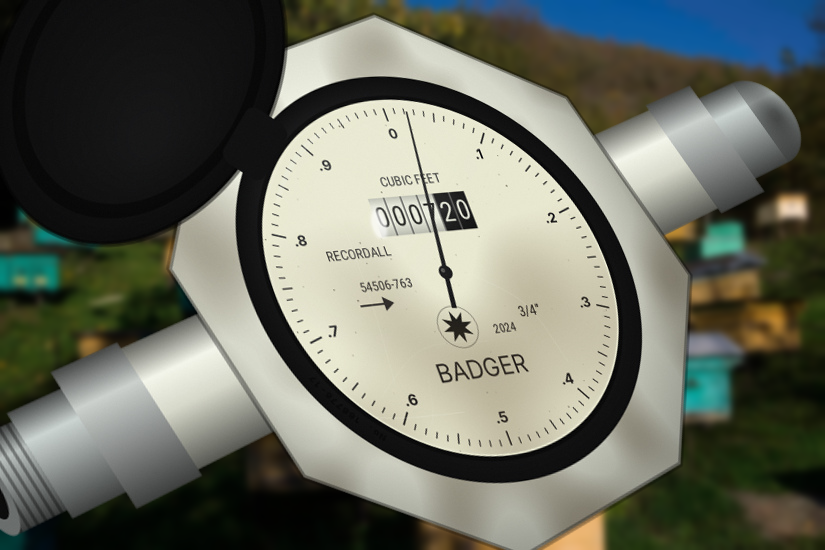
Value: 720.02 ft³
